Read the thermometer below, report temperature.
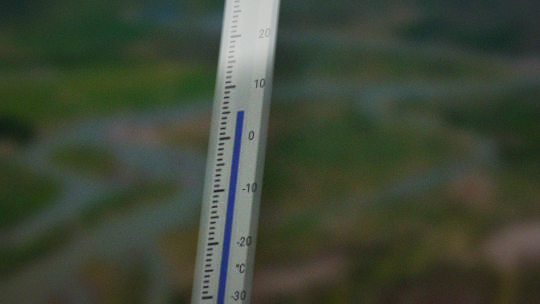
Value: 5 °C
